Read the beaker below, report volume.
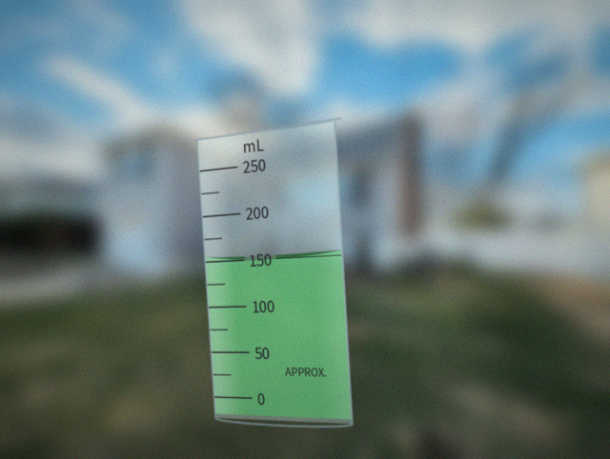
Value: 150 mL
